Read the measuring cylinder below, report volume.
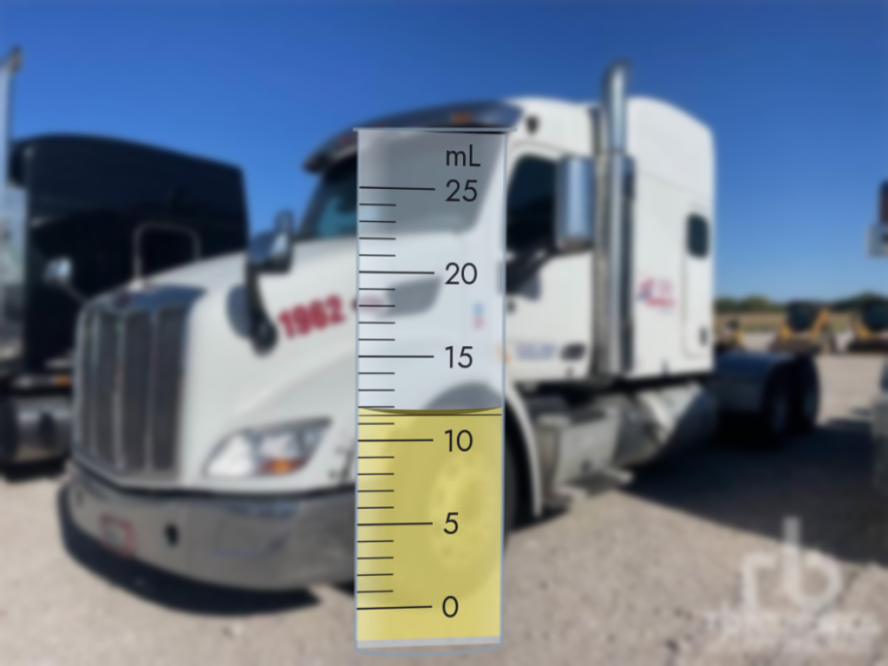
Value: 11.5 mL
